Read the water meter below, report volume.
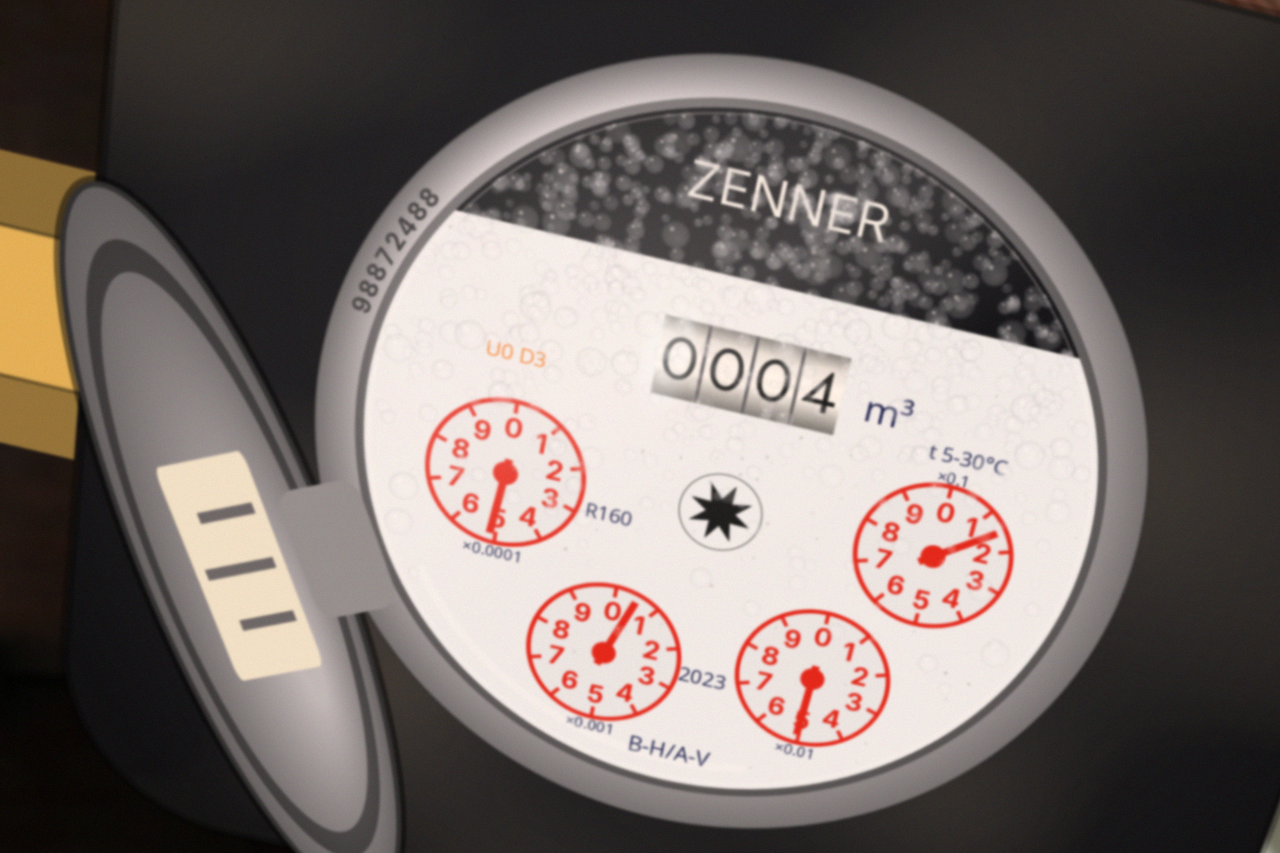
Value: 4.1505 m³
